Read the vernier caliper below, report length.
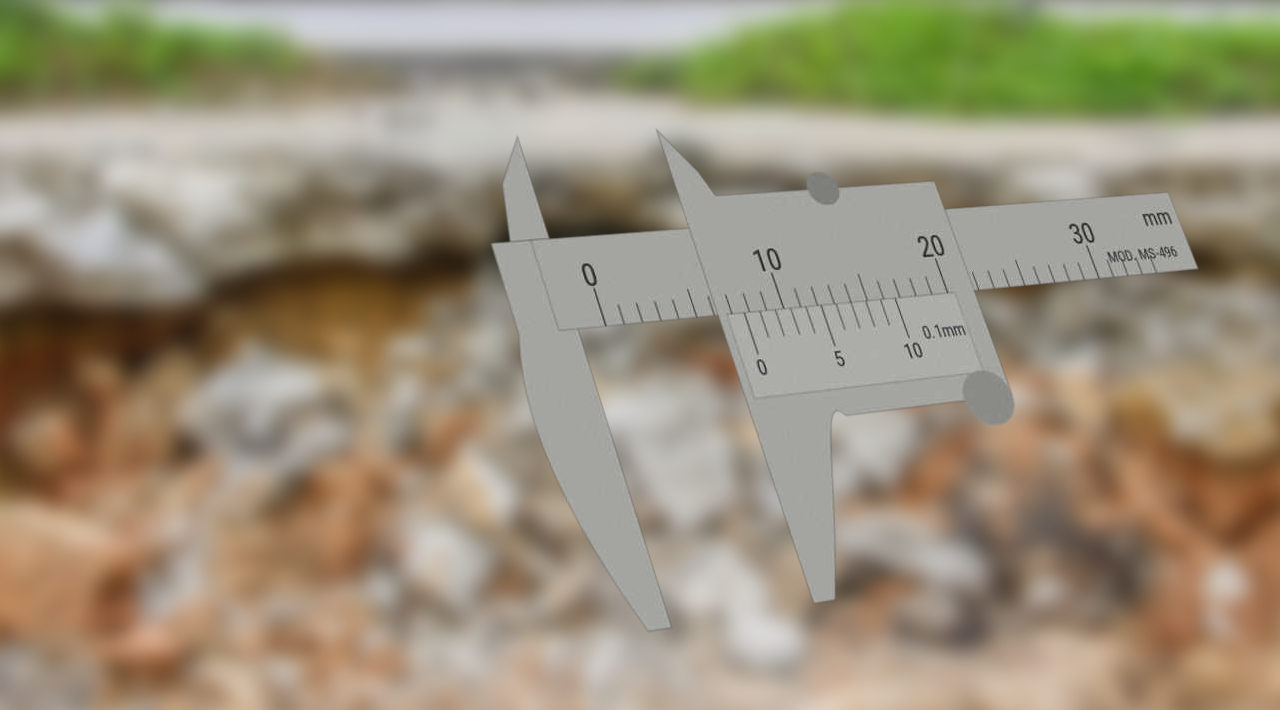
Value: 7.7 mm
